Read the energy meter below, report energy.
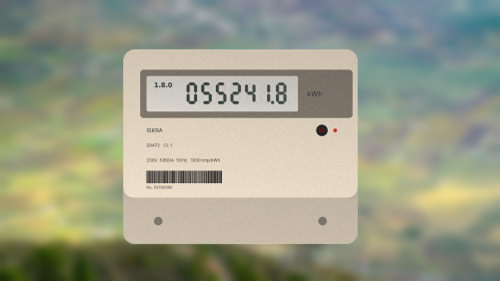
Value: 55241.8 kWh
